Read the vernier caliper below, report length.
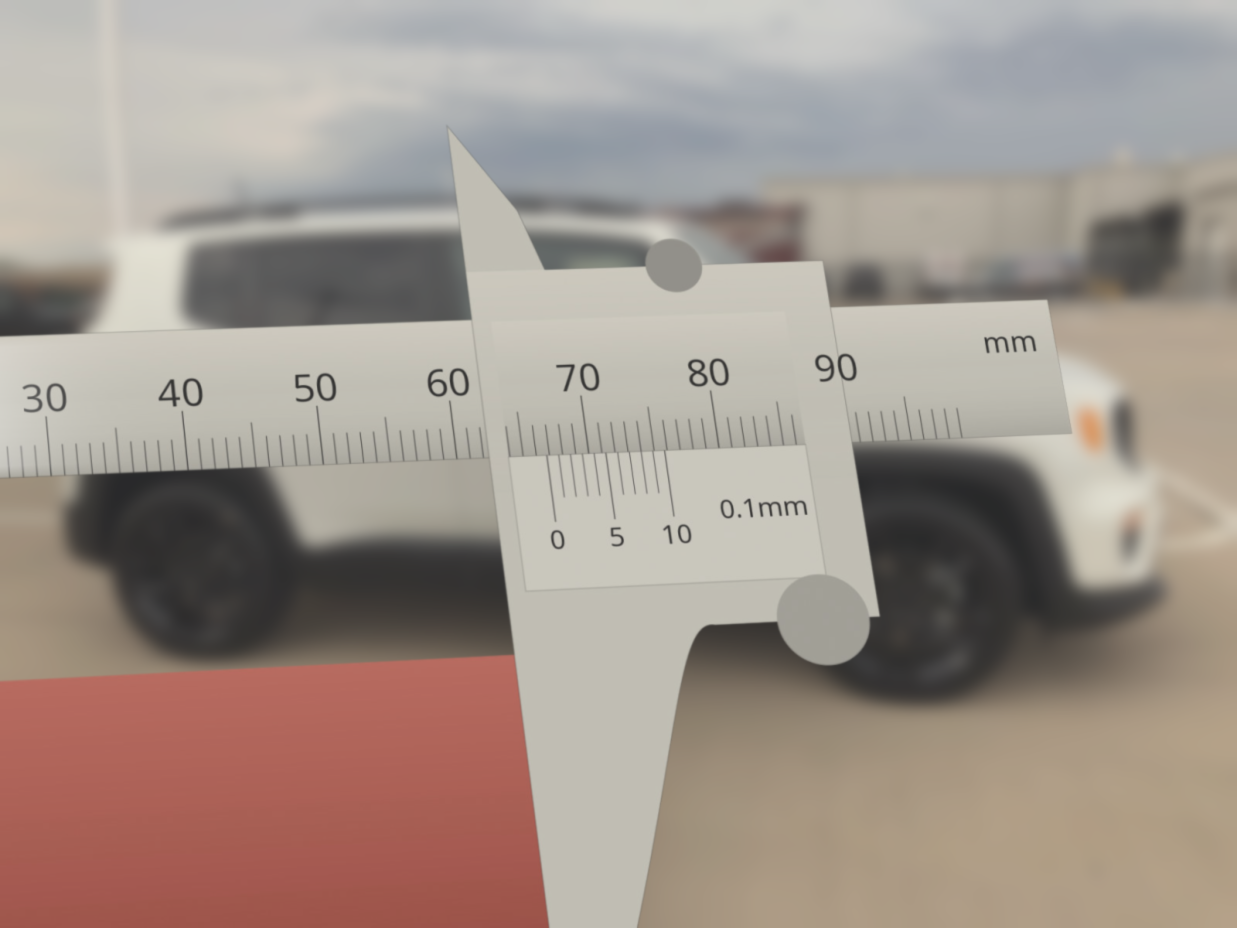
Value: 66.8 mm
